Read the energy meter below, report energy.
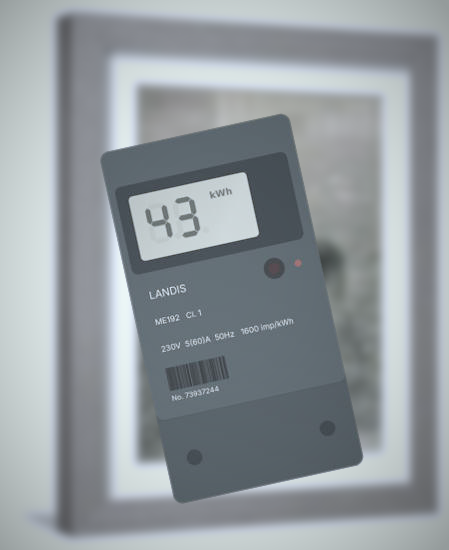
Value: 43 kWh
